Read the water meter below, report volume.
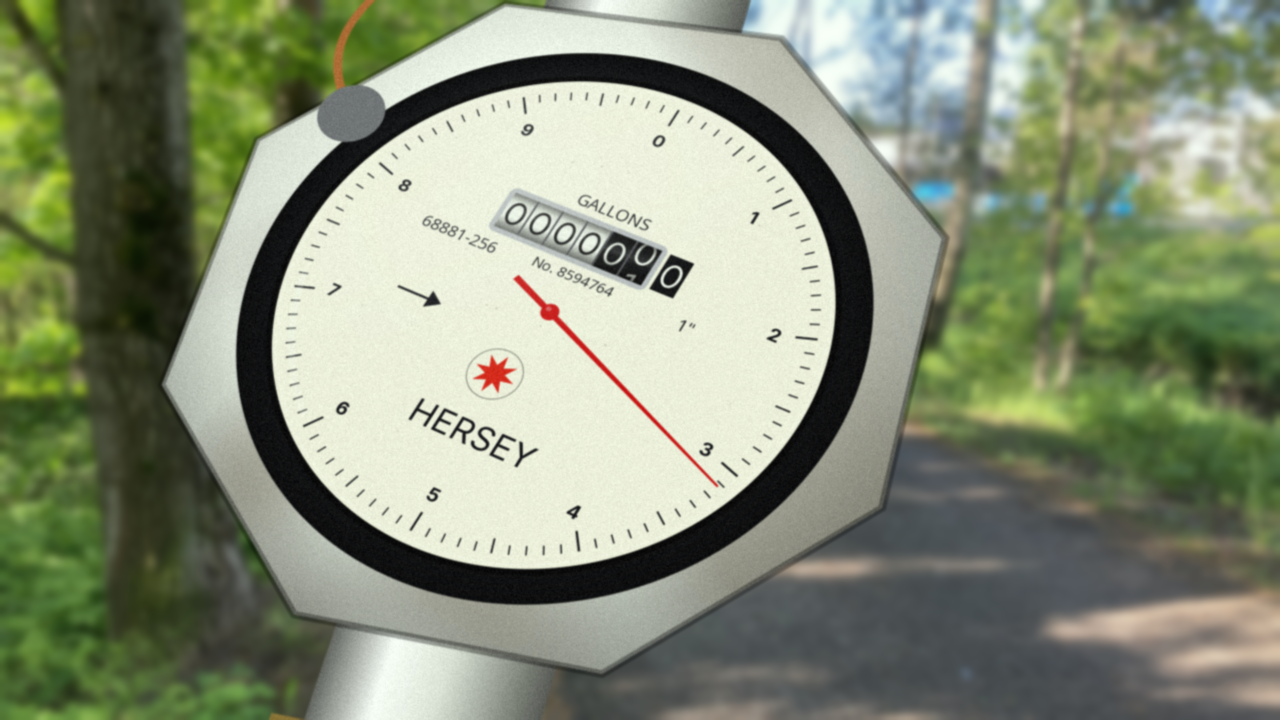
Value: 3.1 gal
